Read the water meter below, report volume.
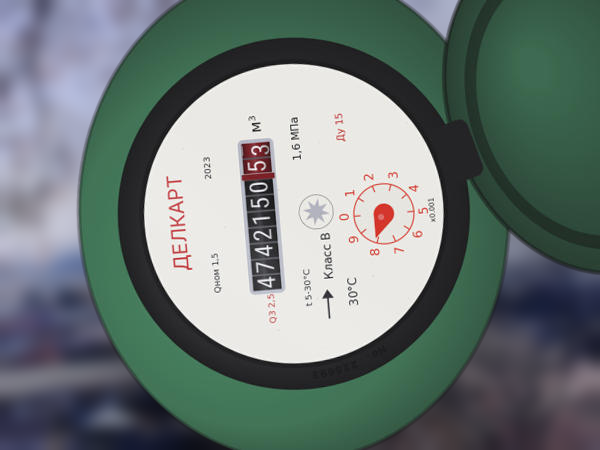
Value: 4742150.528 m³
